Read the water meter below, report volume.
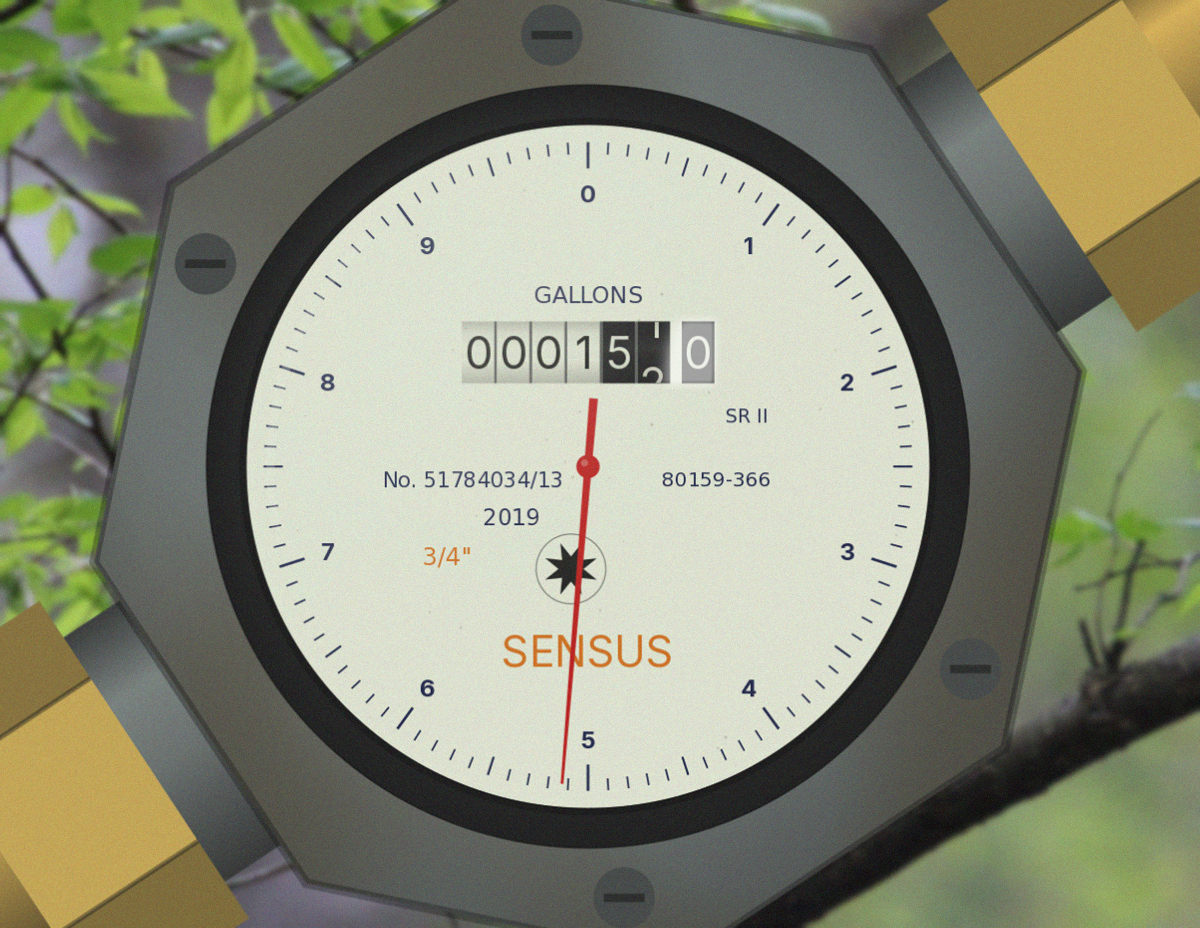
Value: 1515.1 gal
